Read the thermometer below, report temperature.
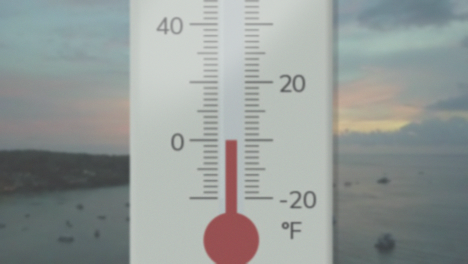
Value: 0 °F
